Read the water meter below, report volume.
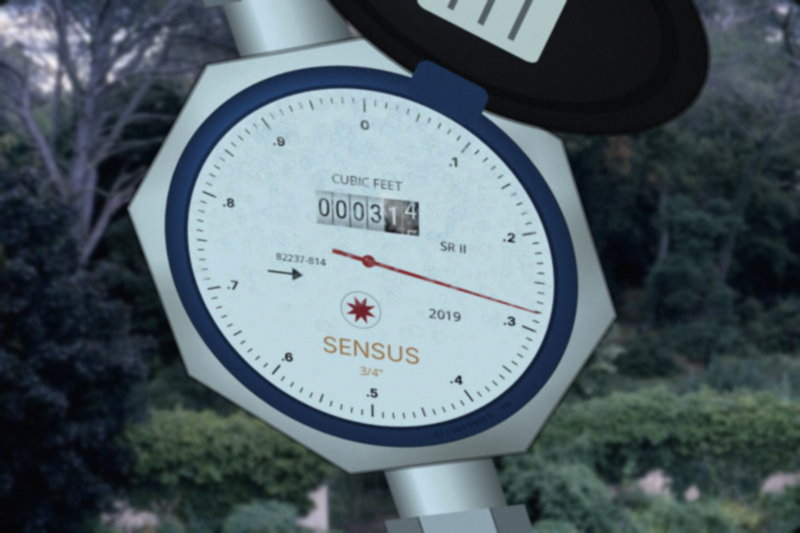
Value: 314.28 ft³
